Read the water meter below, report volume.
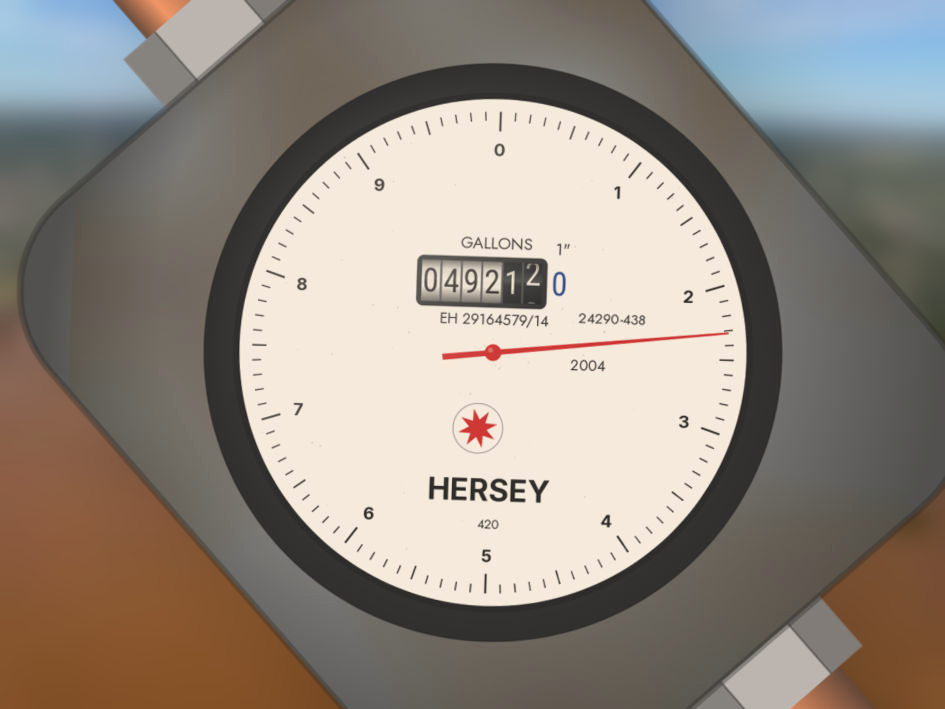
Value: 492122.3 gal
